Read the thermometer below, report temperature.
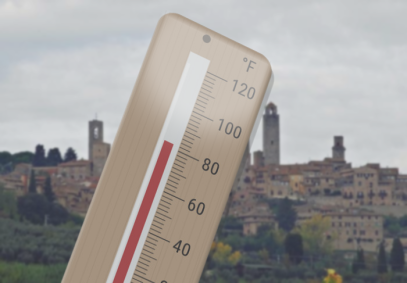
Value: 82 °F
